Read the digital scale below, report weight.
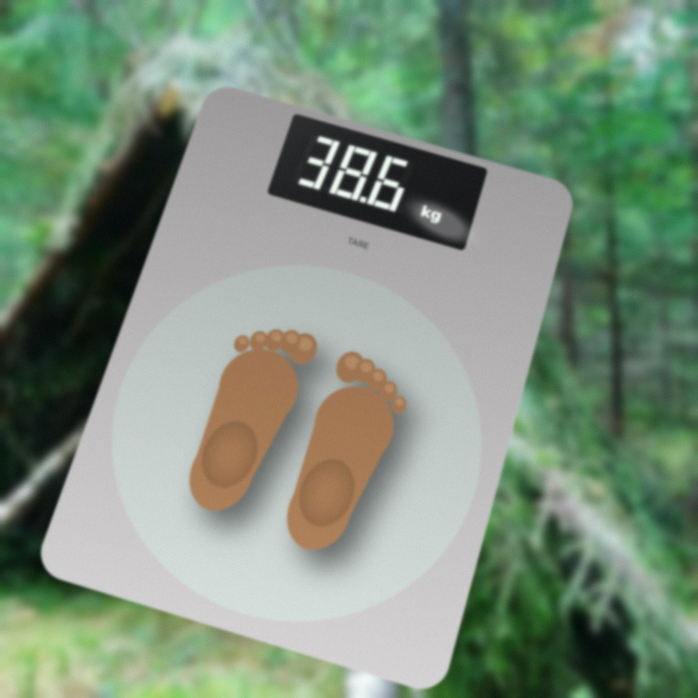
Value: 38.6 kg
